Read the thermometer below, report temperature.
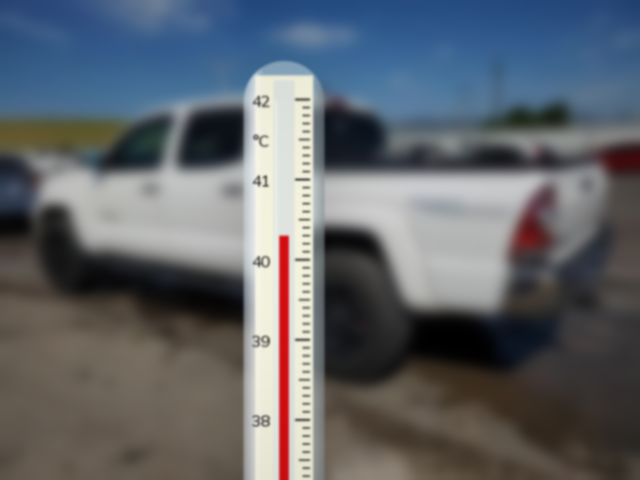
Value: 40.3 °C
